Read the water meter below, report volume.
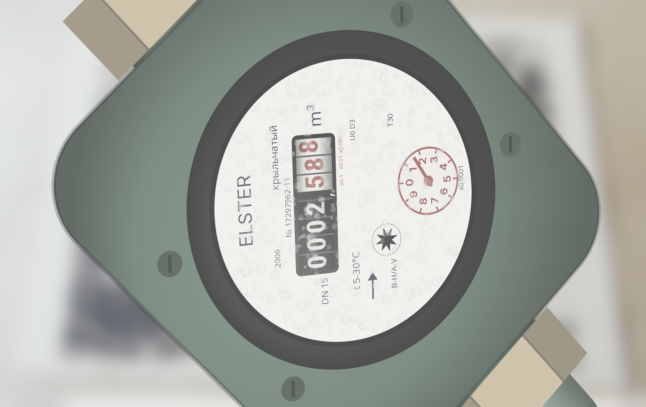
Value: 2.5881 m³
